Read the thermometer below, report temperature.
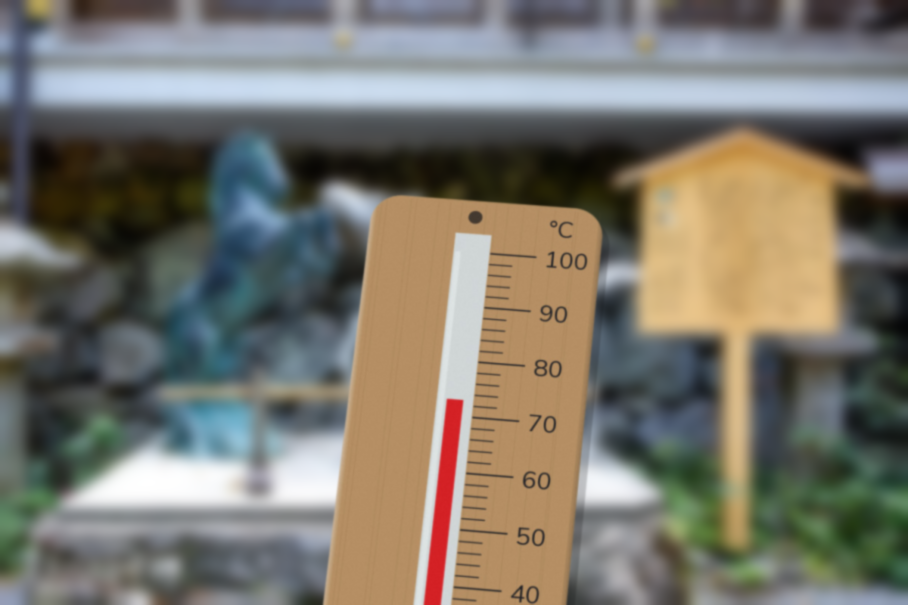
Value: 73 °C
